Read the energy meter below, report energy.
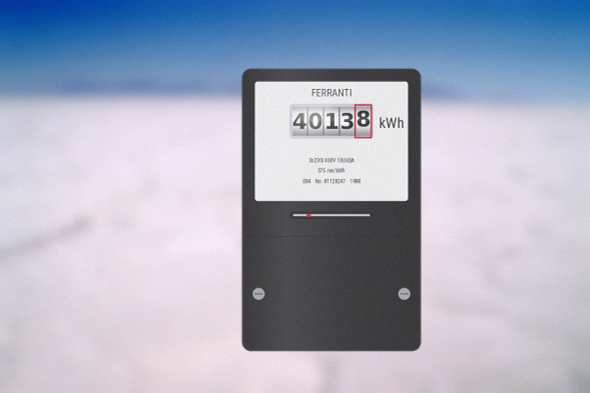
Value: 4013.8 kWh
